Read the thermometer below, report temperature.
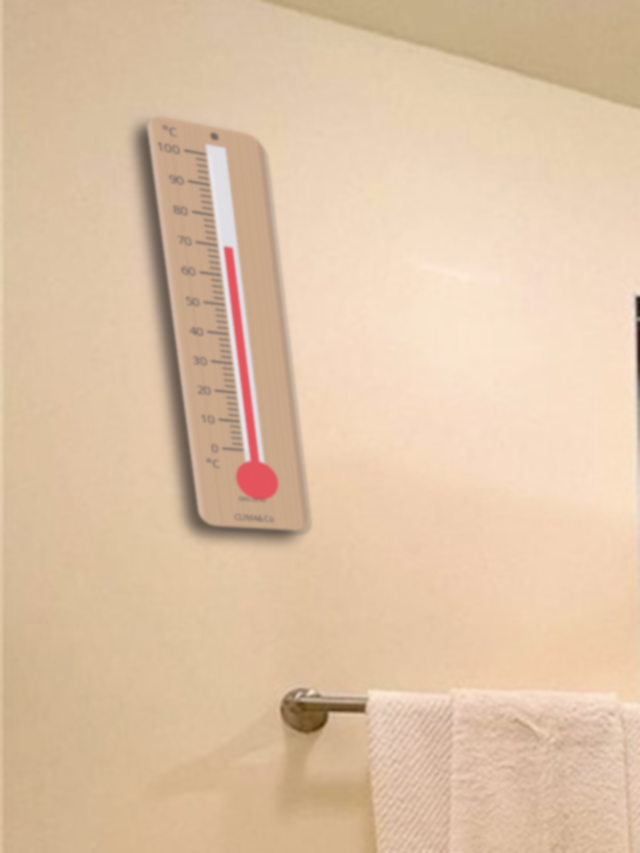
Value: 70 °C
